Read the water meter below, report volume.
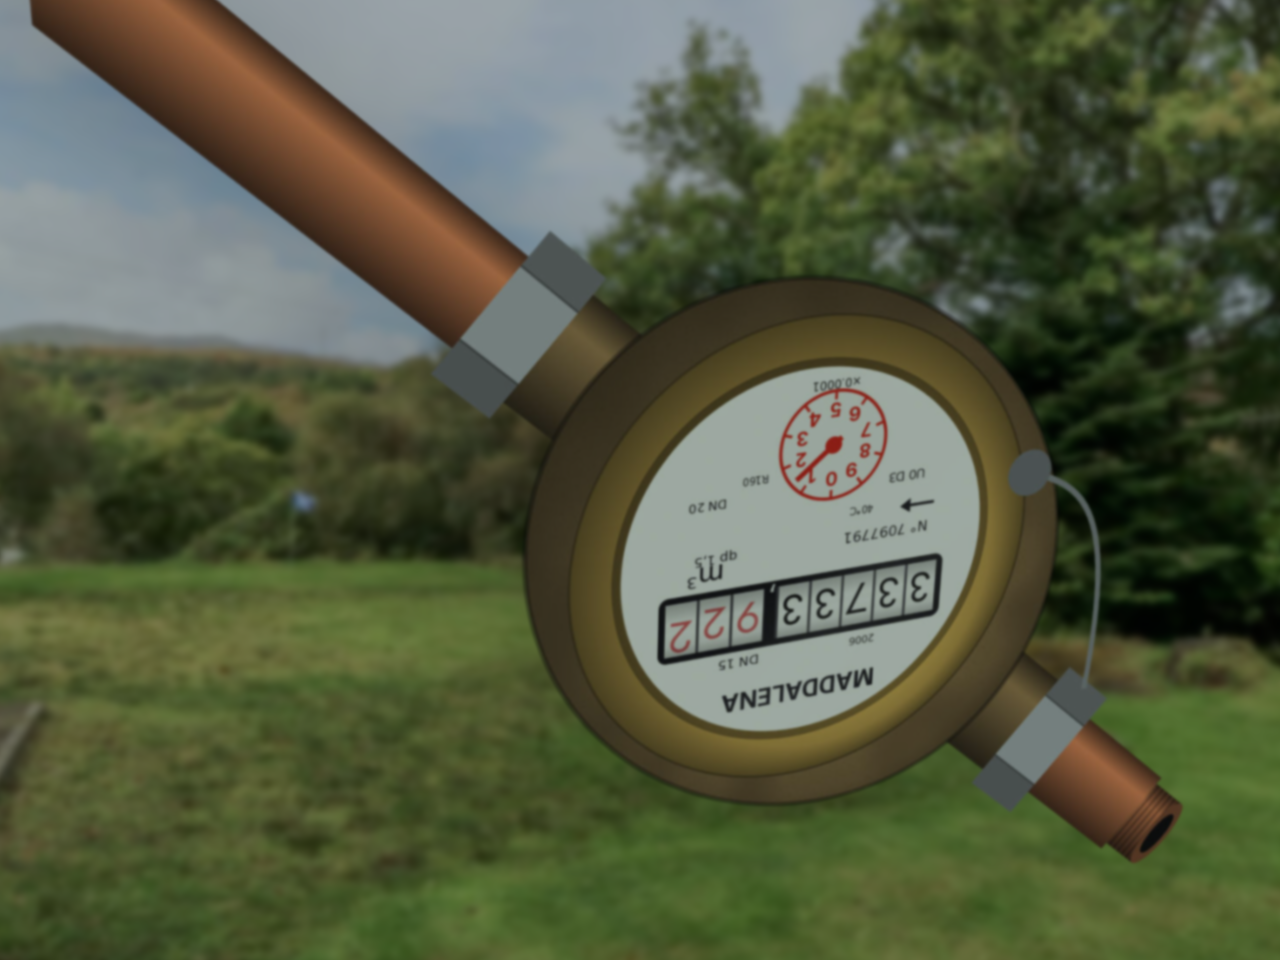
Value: 33733.9221 m³
